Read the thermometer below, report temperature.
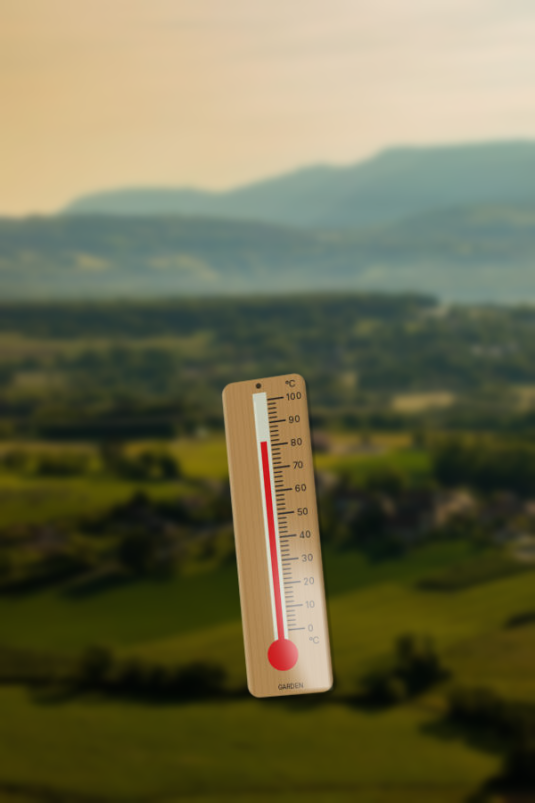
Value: 82 °C
